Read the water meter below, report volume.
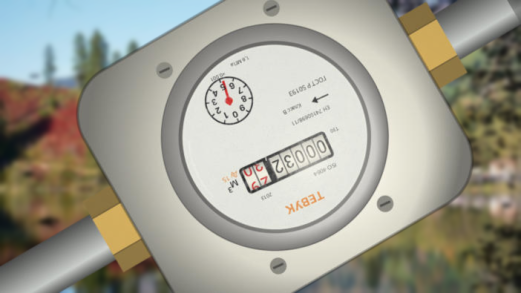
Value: 32.295 m³
